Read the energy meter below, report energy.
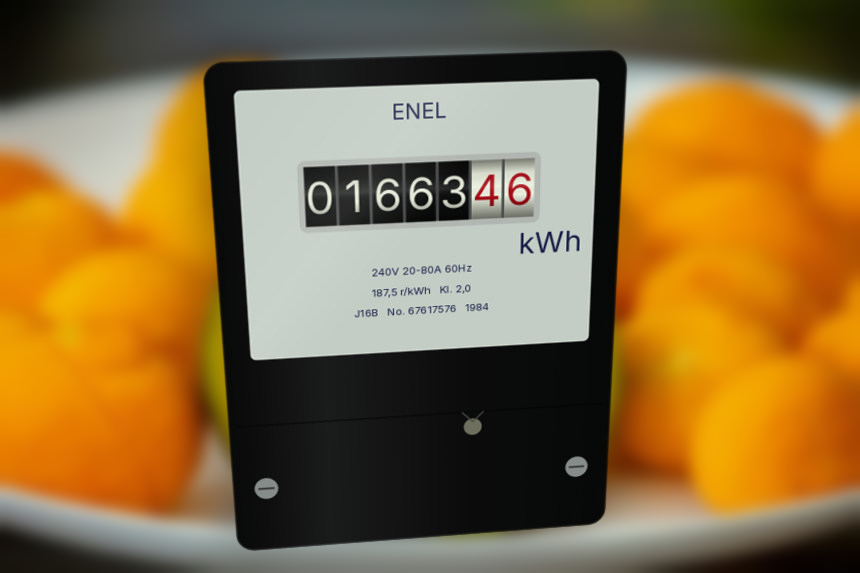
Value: 1663.46 kWh
